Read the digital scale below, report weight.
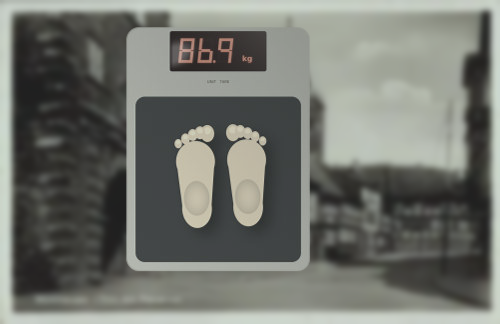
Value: 86.9 kg
